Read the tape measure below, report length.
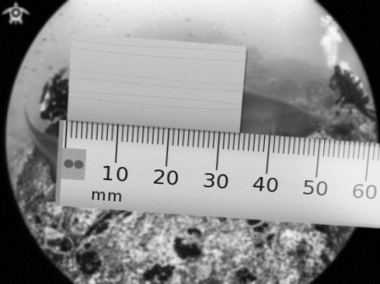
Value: 34 mm
